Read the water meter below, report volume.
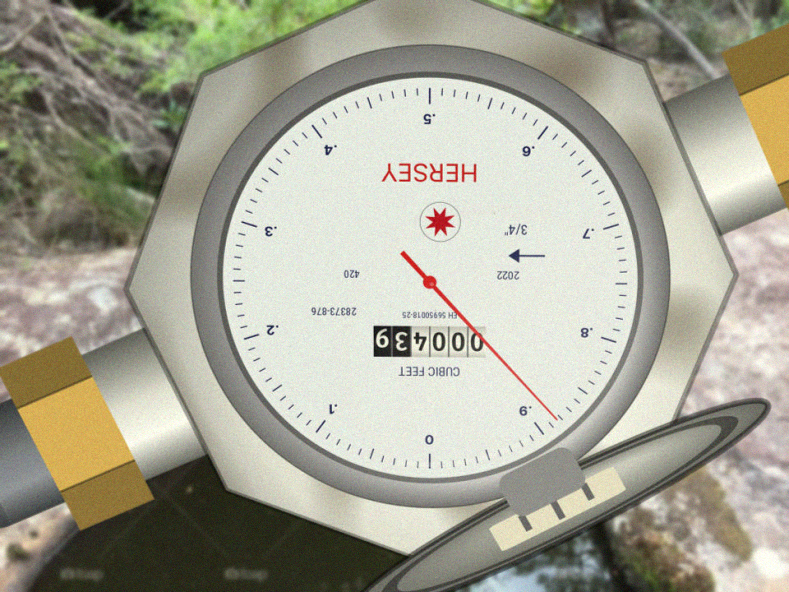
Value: 438.88 ft³
